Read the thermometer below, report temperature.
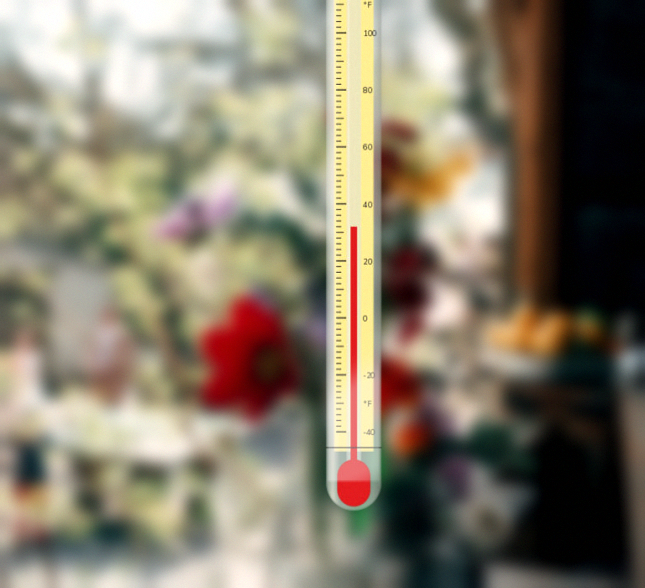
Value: 32 °F
